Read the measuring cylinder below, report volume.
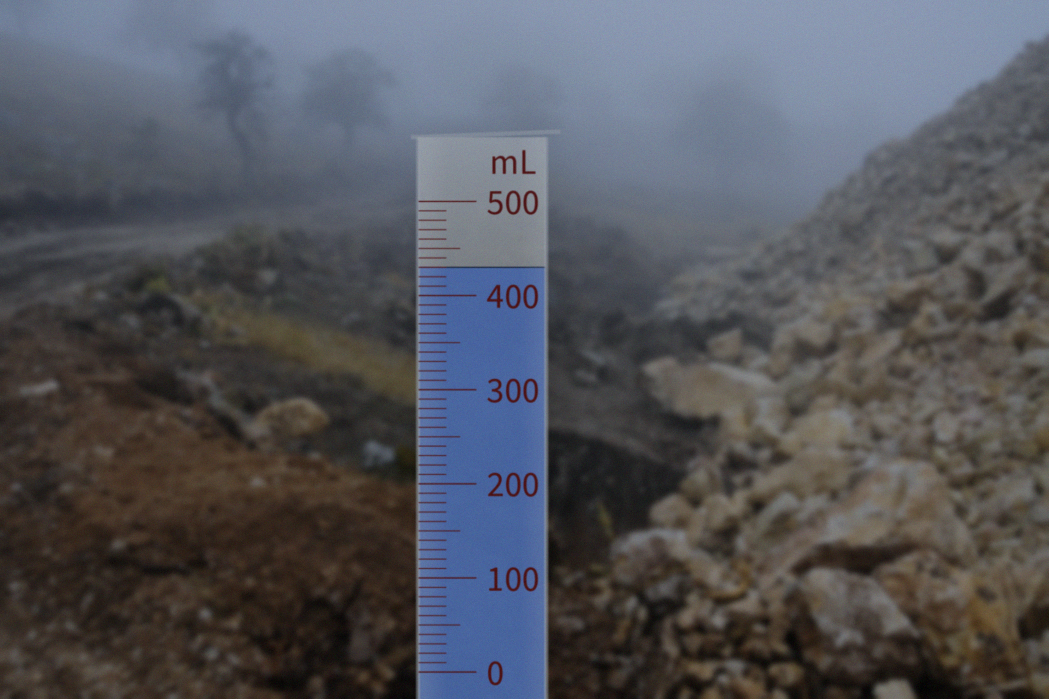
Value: 430 mL
